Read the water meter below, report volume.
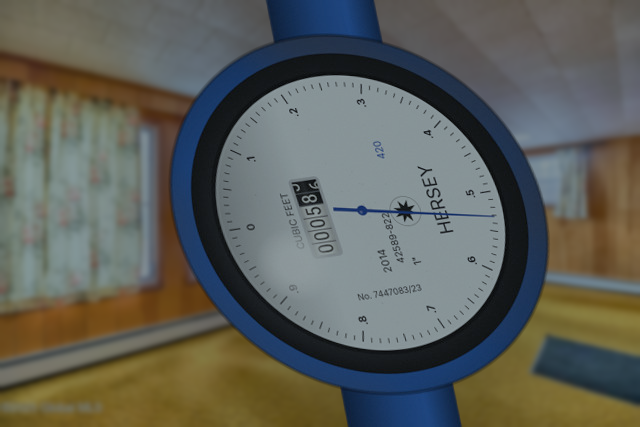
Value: 585.53 ft³
